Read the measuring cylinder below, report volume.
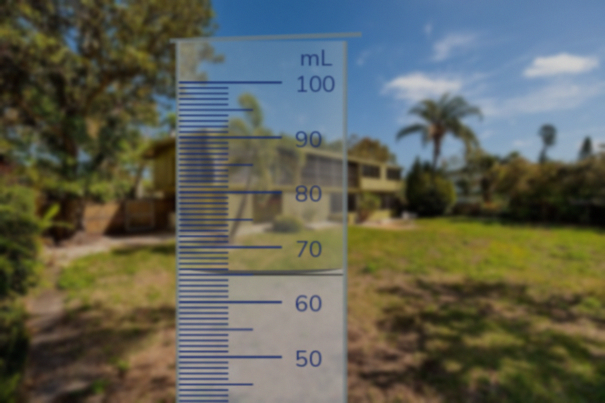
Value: 65 mL
